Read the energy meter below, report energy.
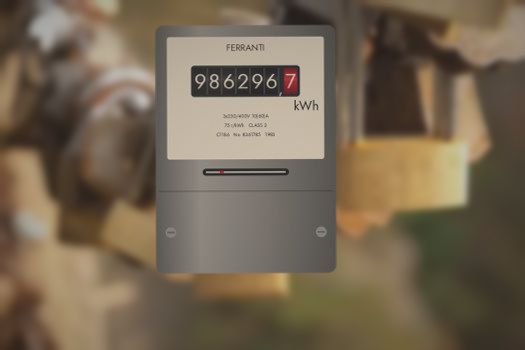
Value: 986296.7 kWh
